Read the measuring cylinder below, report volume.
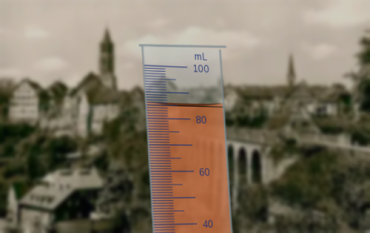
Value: 85 mL
